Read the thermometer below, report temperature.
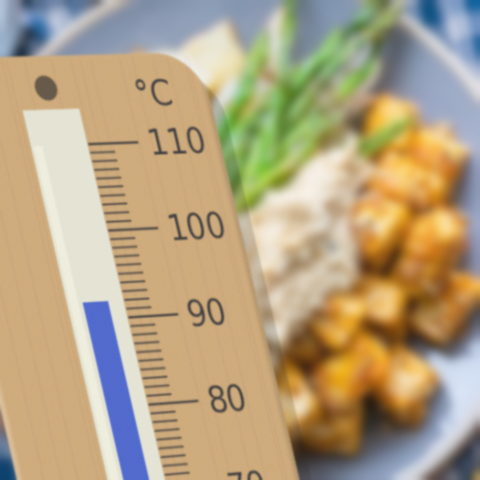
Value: 92 °C
